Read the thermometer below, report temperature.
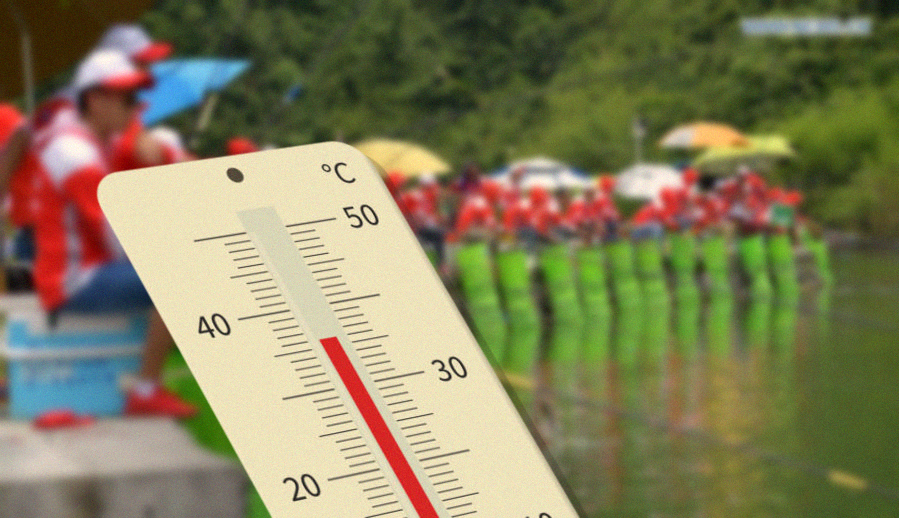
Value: 36 °C
